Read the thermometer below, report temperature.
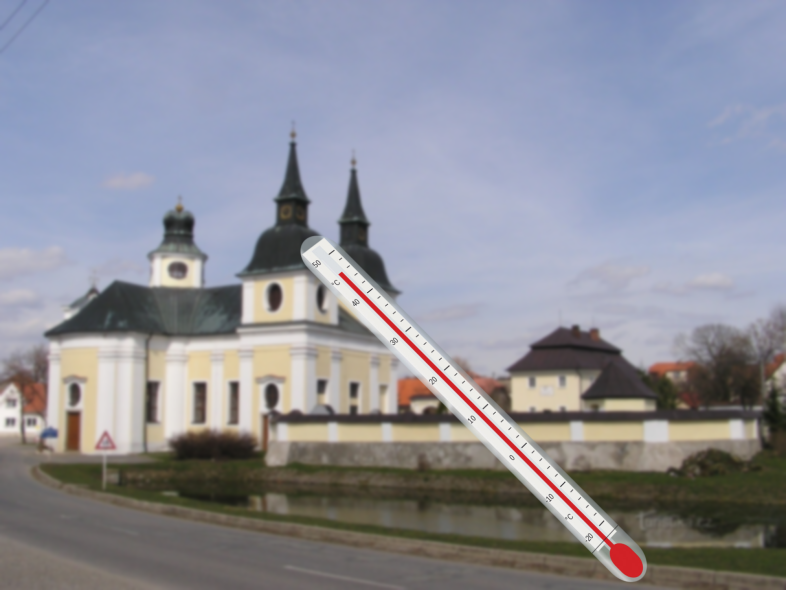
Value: 46 °C
